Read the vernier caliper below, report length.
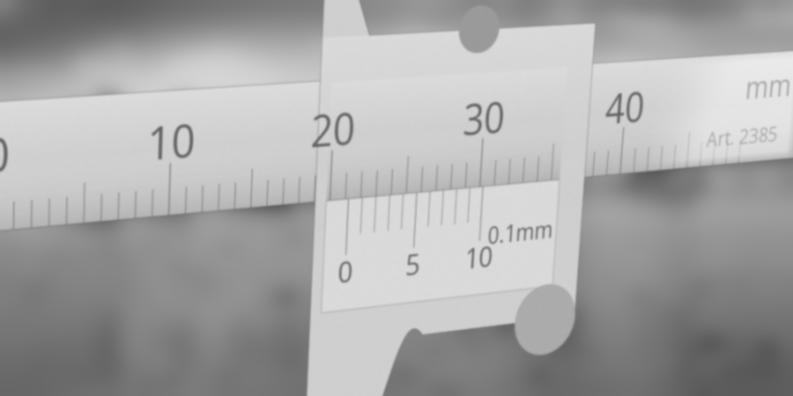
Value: 21.2 mm
